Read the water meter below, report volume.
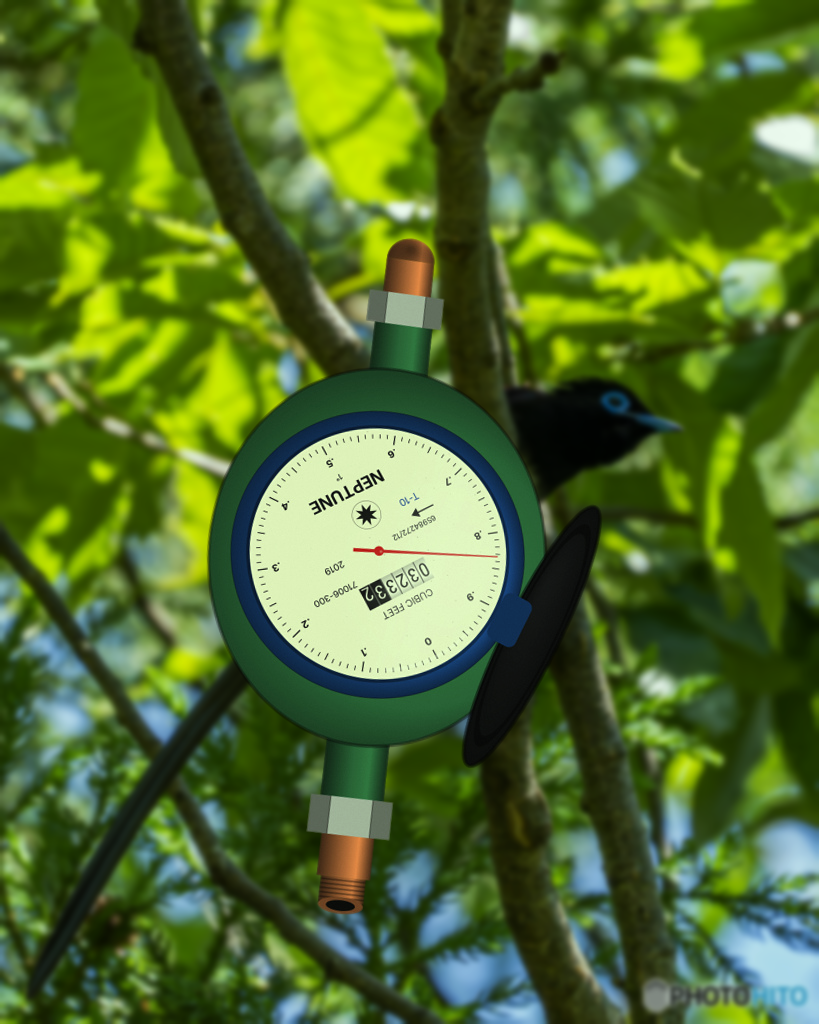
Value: 32331.83 ft³
